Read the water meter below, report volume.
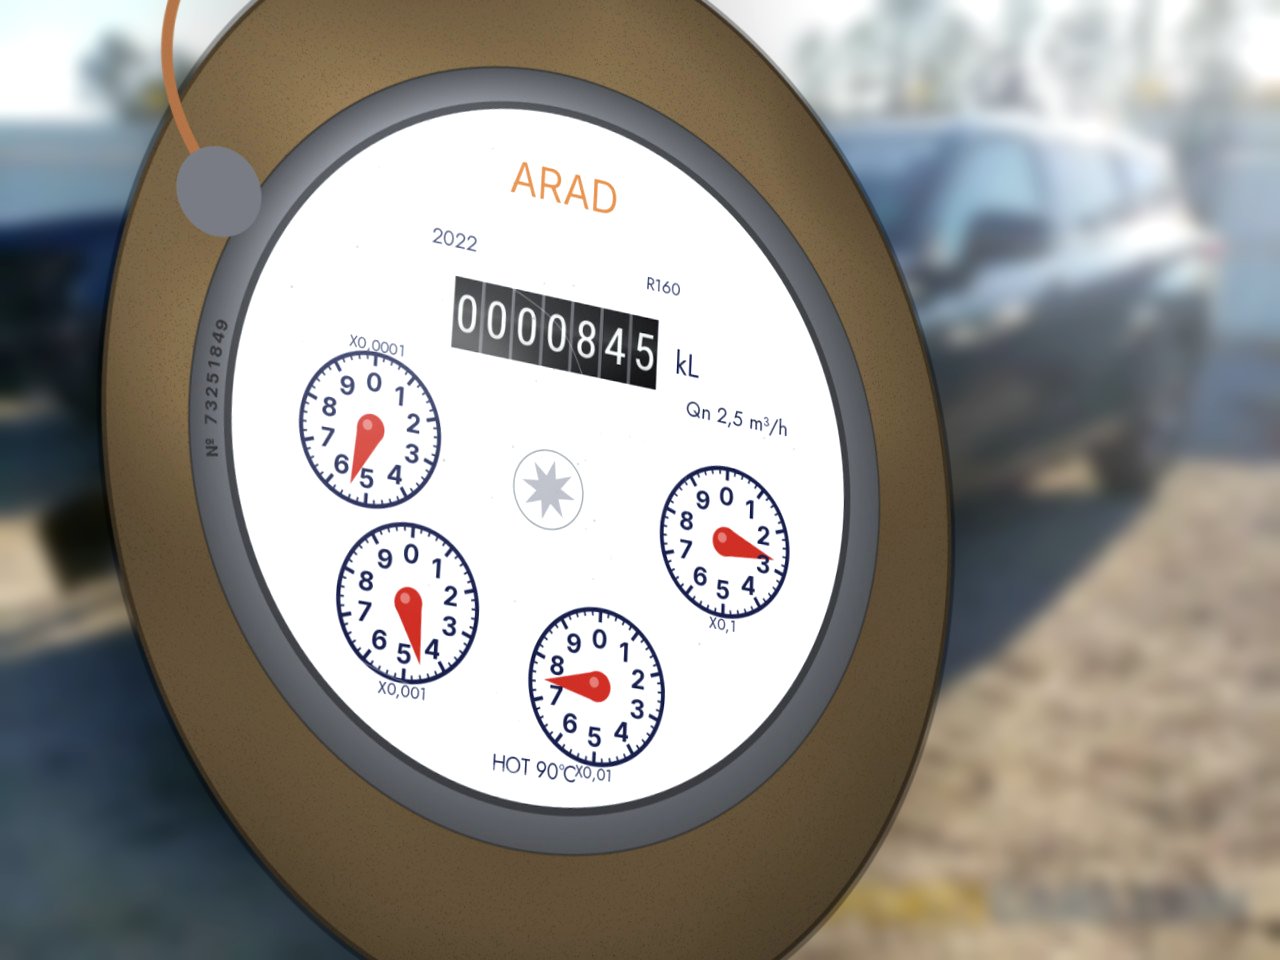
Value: 845.2745 kL
